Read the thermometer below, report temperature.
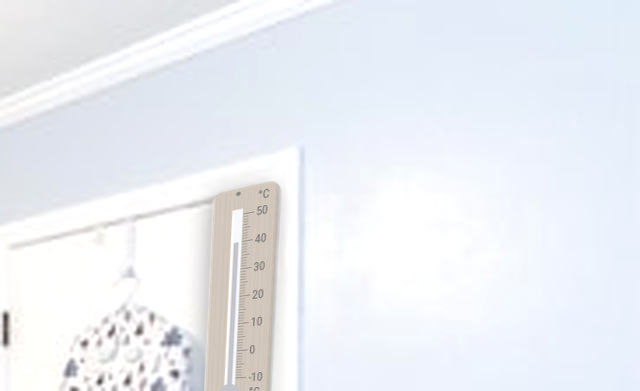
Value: 40 °C
